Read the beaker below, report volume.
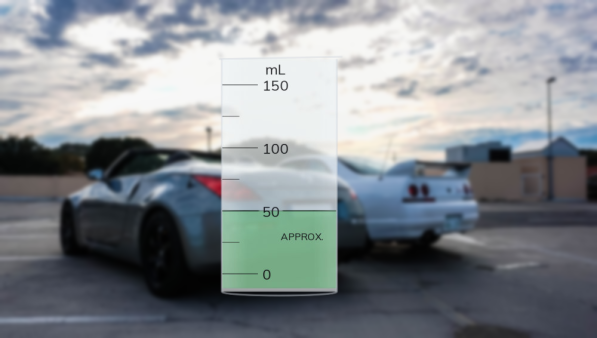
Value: 50 mL
